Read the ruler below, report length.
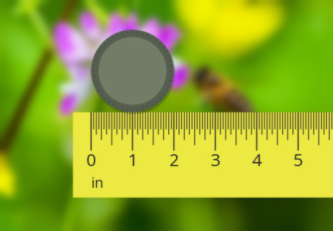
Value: 2 in
